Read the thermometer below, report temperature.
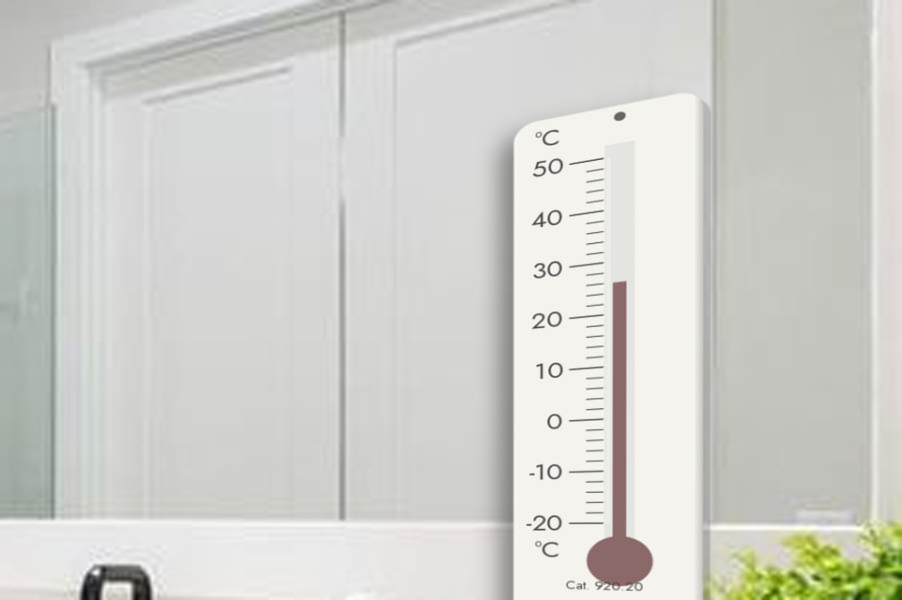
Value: 26 °C
